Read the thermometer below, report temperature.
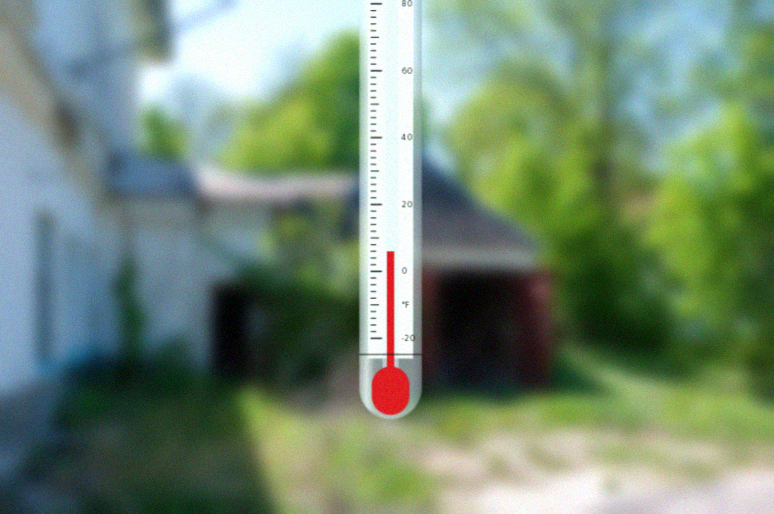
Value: 6 °F
